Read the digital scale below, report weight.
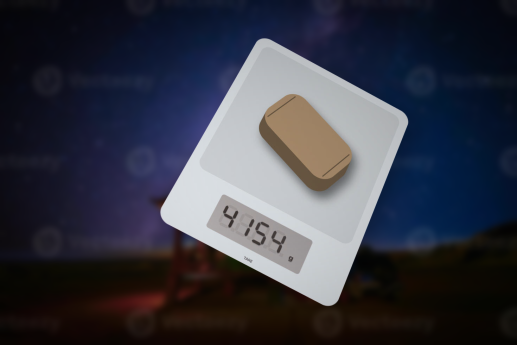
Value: 4154 g
